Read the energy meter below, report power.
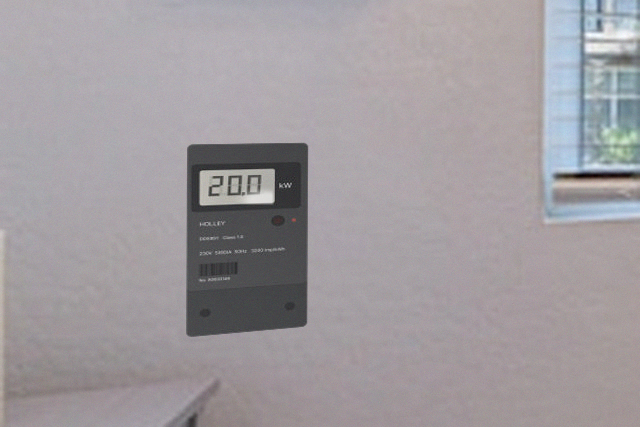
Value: 20.0 kW
